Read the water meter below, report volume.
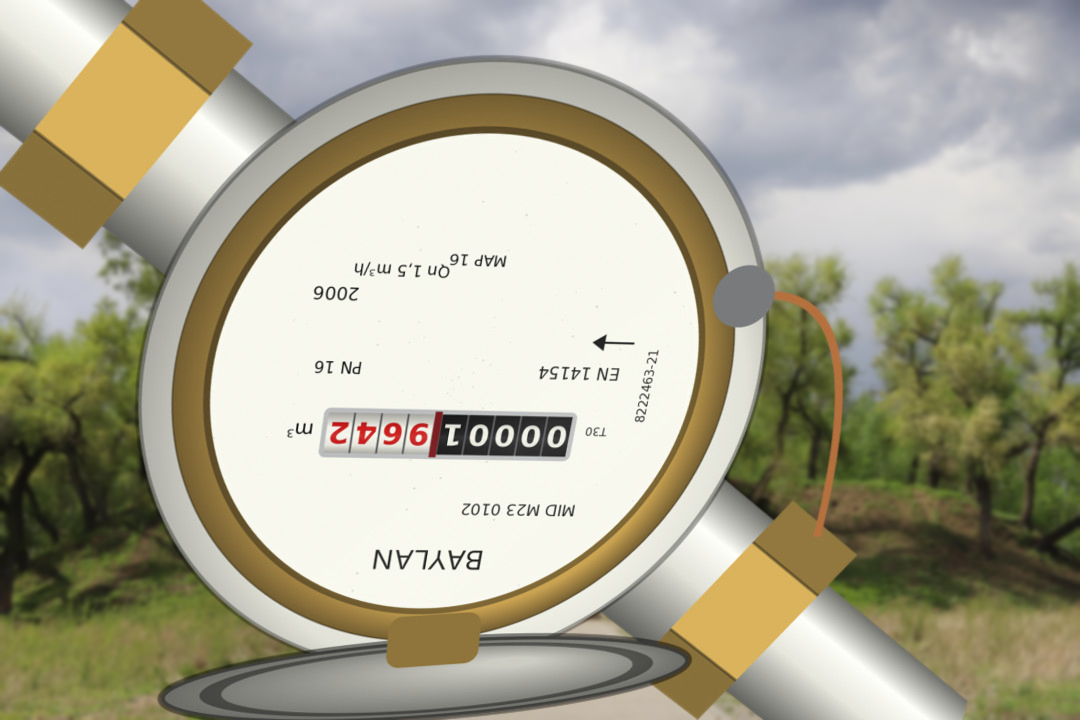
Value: 1.9642 m³
